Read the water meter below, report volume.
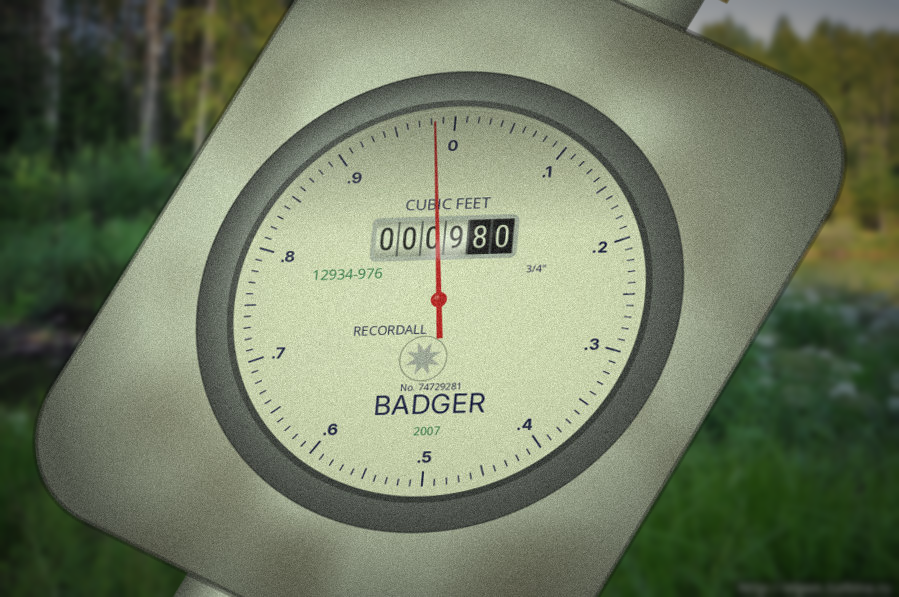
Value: 979.98 ft³
